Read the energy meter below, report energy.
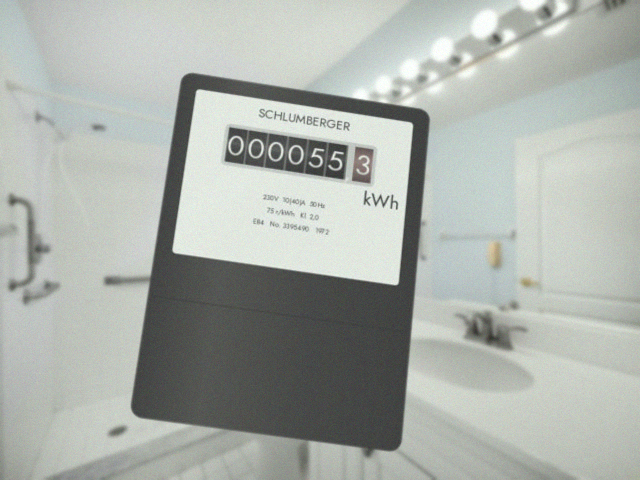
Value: 55.3 kWh
